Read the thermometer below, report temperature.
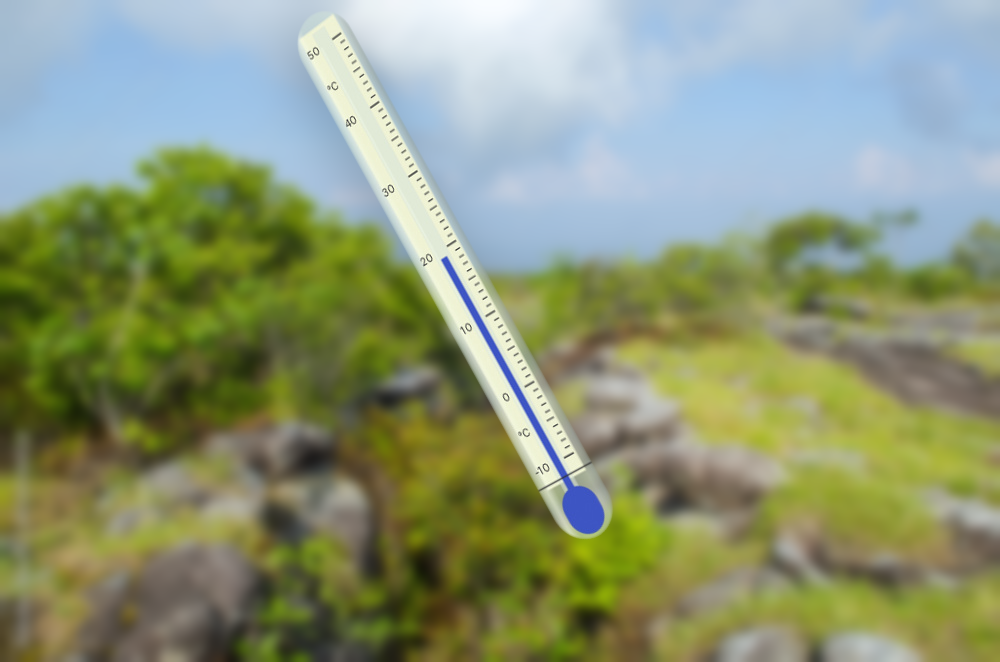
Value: 19 °C
